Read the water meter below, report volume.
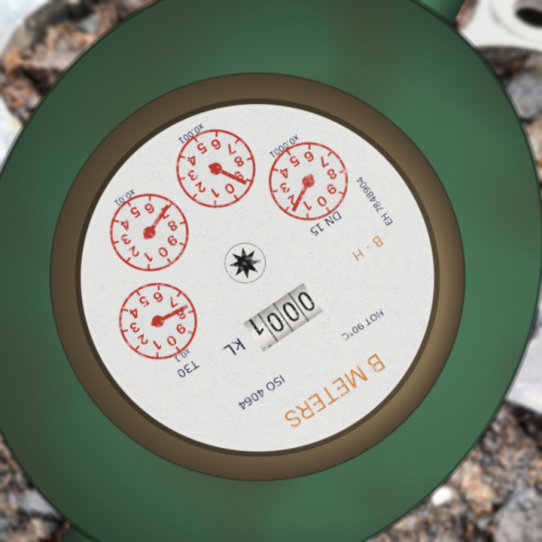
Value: 0.7691 kL
